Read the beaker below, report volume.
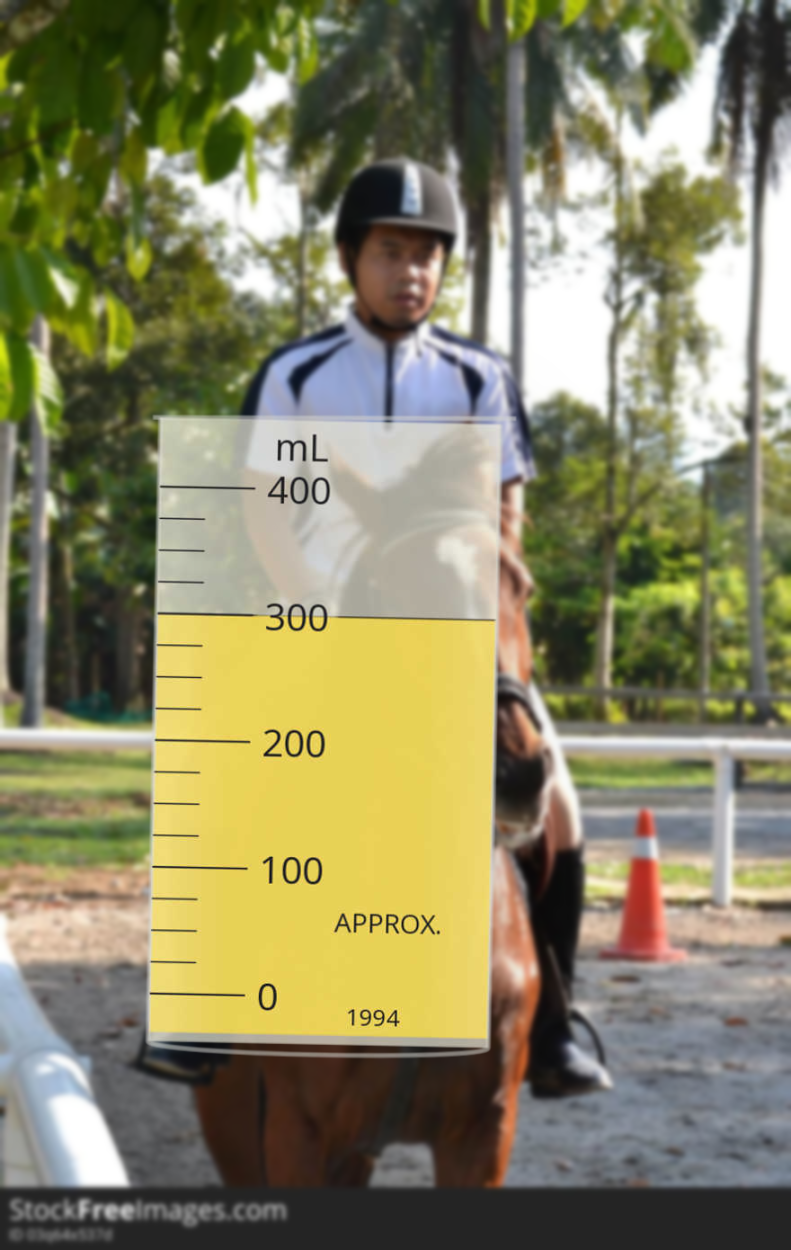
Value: 300 mL
